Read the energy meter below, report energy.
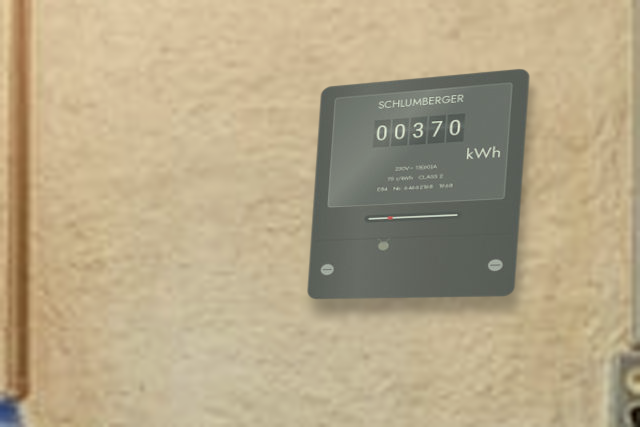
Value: 370 kWh
